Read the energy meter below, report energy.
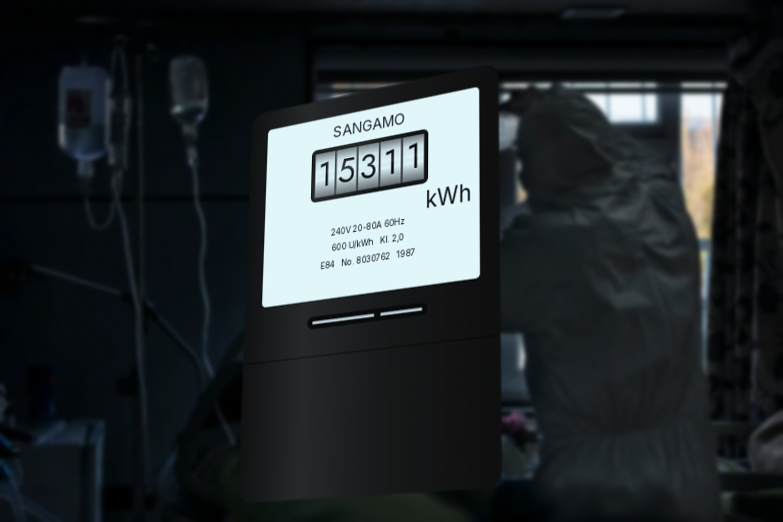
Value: 15311 kWh
